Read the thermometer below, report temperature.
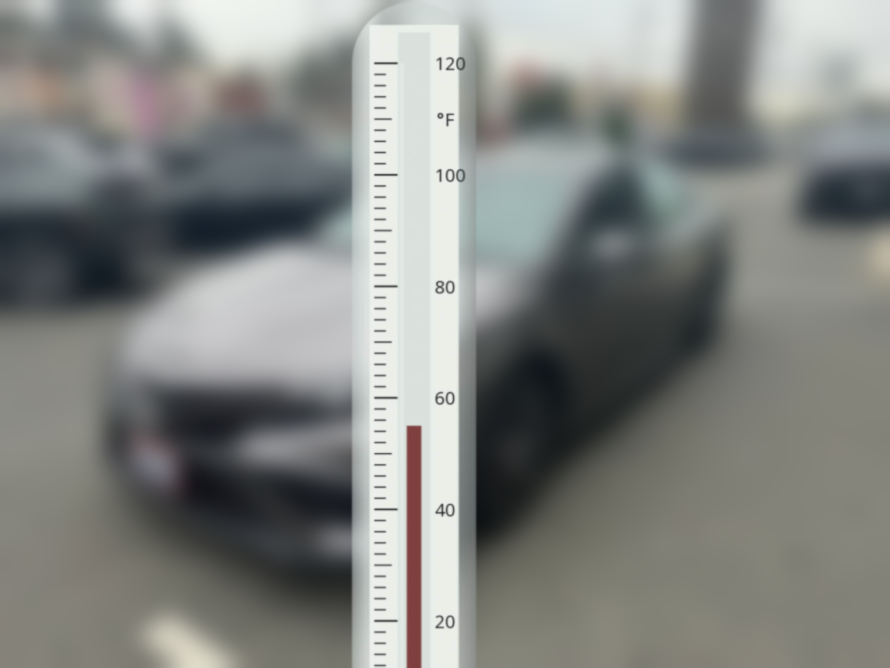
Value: 55 °F
